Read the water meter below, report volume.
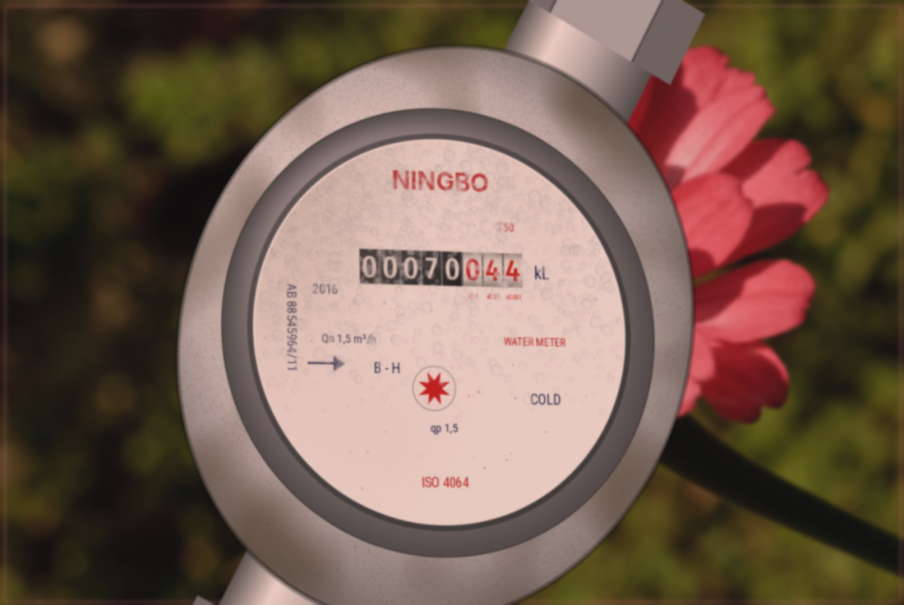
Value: 70.044 kL
